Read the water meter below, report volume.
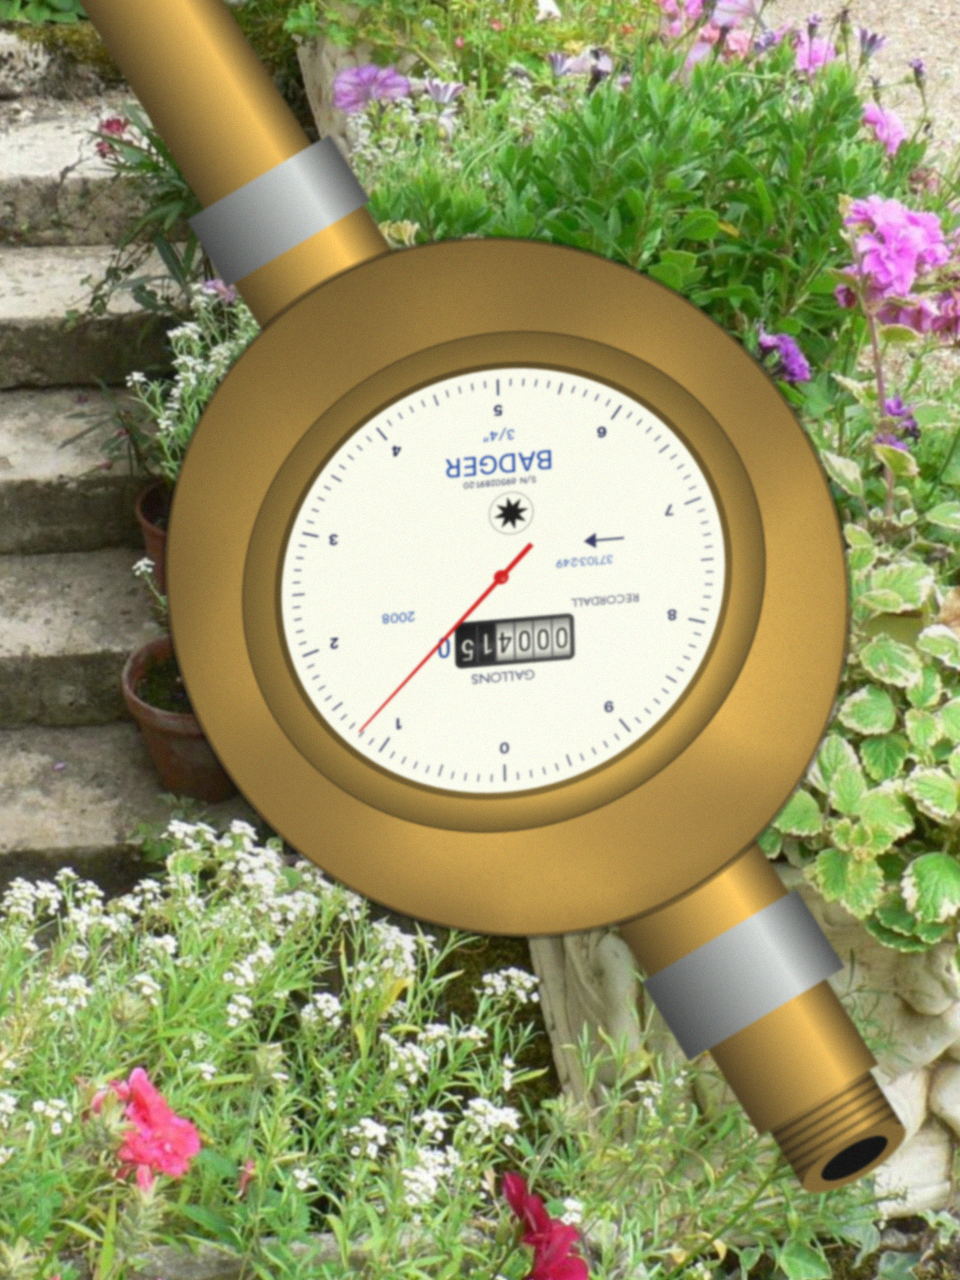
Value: 4151.2 gal
